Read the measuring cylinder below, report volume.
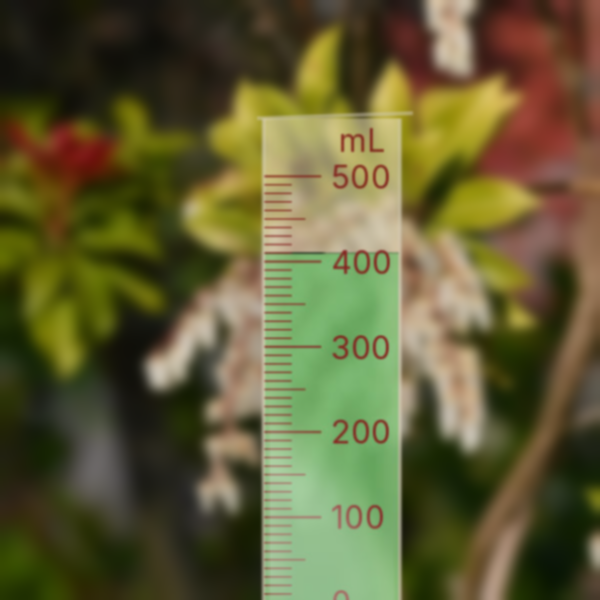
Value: 410 mL
